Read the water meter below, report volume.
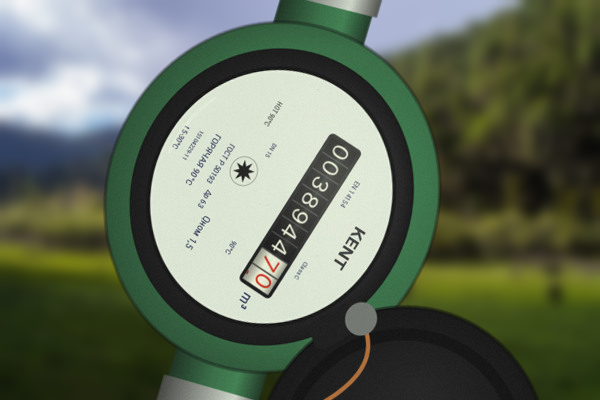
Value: 38944.70 m³
